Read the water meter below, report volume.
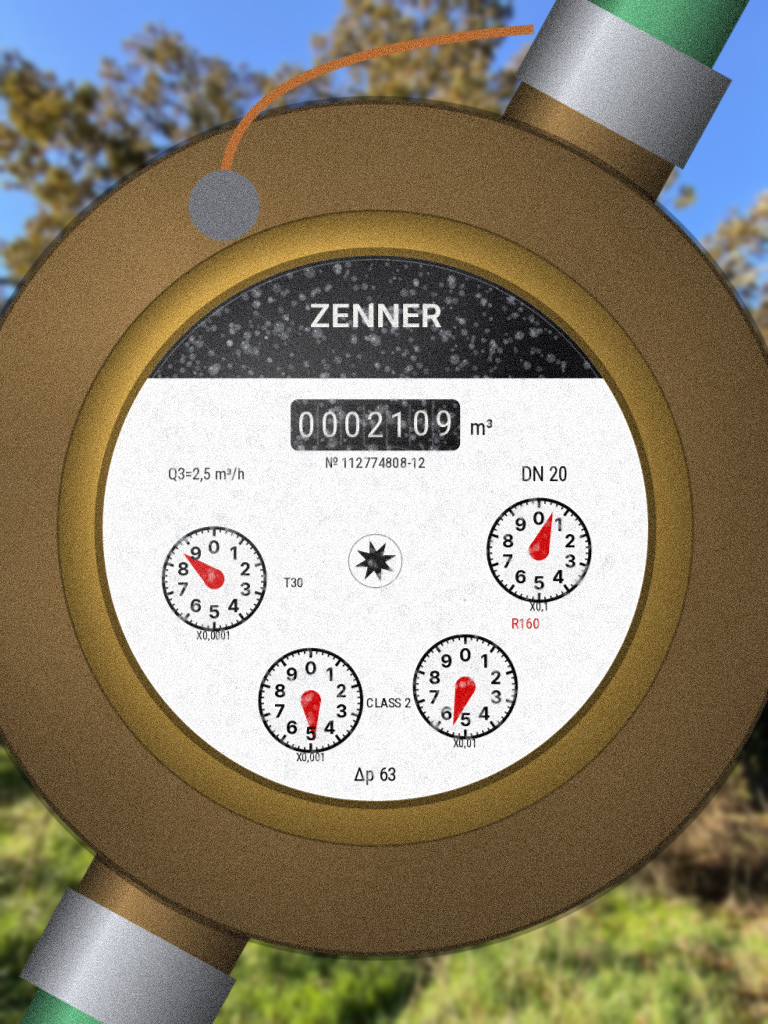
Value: 2109.0548 m³
